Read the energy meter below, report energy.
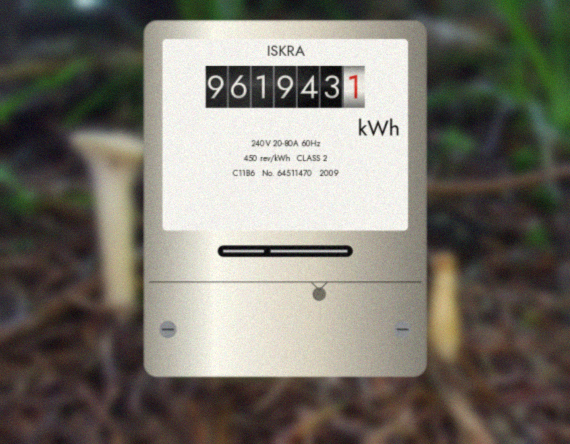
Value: 961943.1 kWh
